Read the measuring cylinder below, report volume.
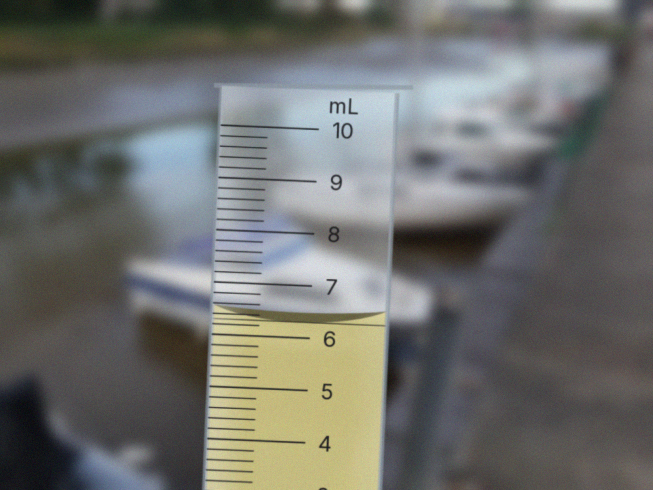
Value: 6.3 mL
